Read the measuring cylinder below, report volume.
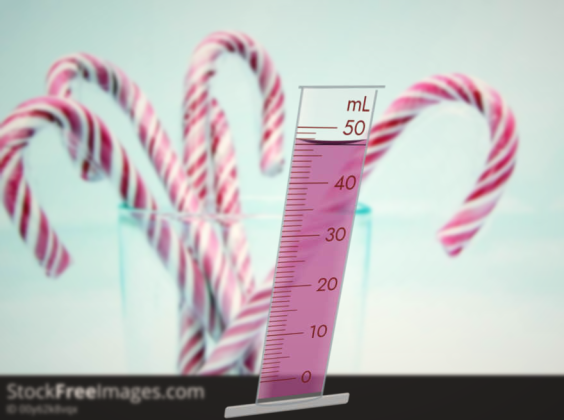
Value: 47 mL
